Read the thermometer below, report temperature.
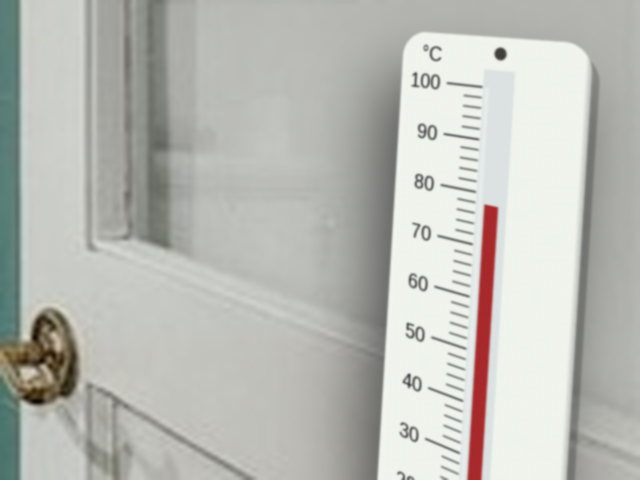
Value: 78 °C
